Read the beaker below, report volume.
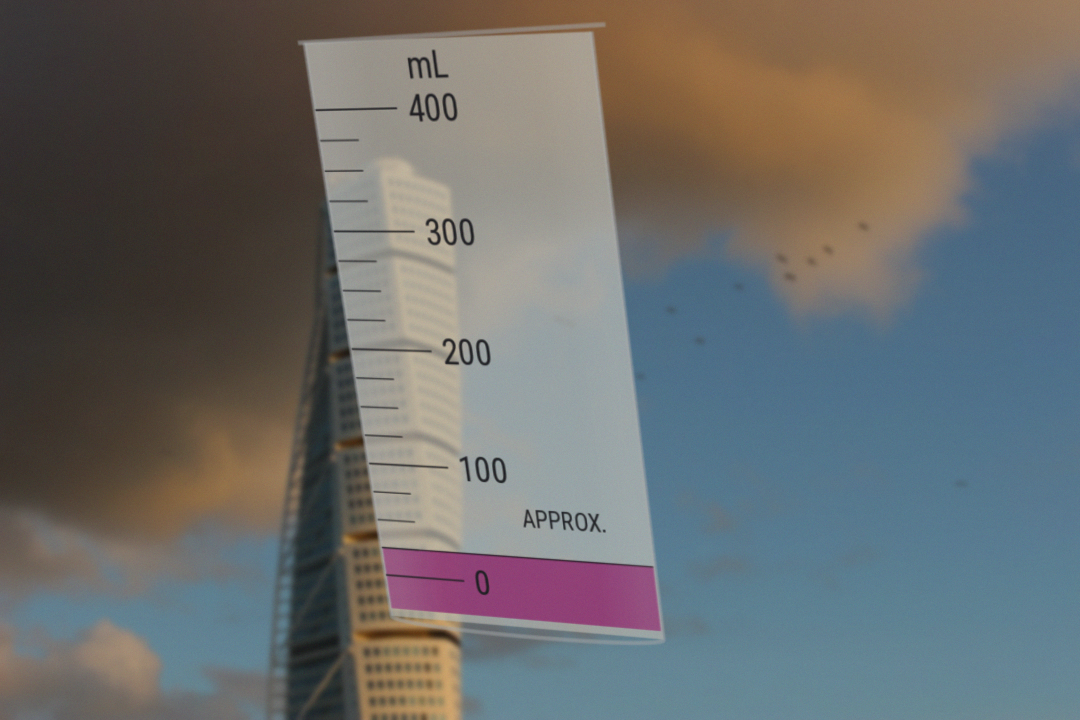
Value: 25 mL
